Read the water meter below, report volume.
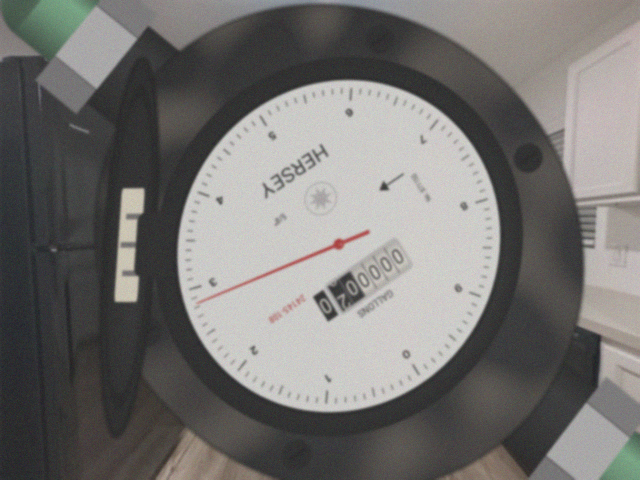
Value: 22.8 gal
